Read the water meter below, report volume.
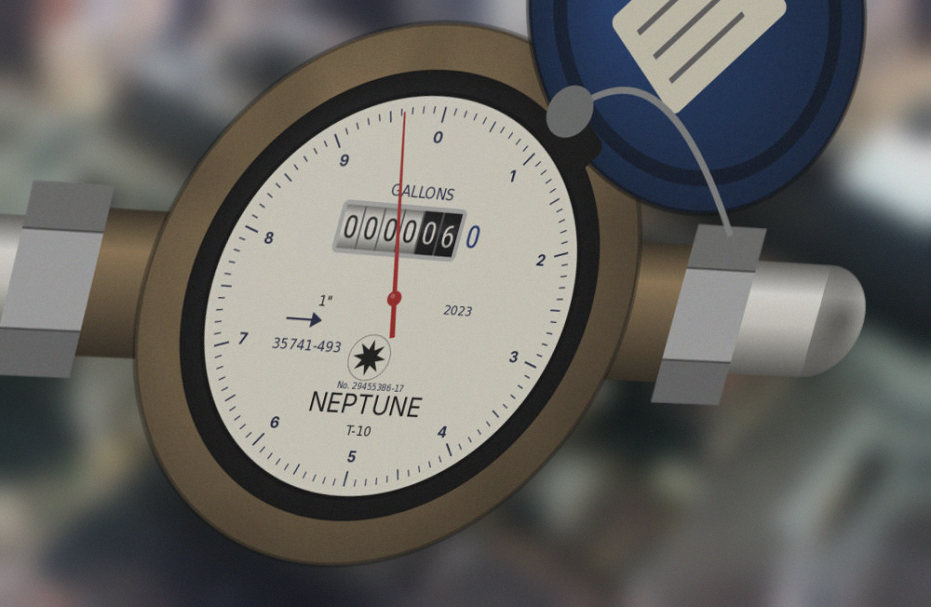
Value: 59.6 gal
